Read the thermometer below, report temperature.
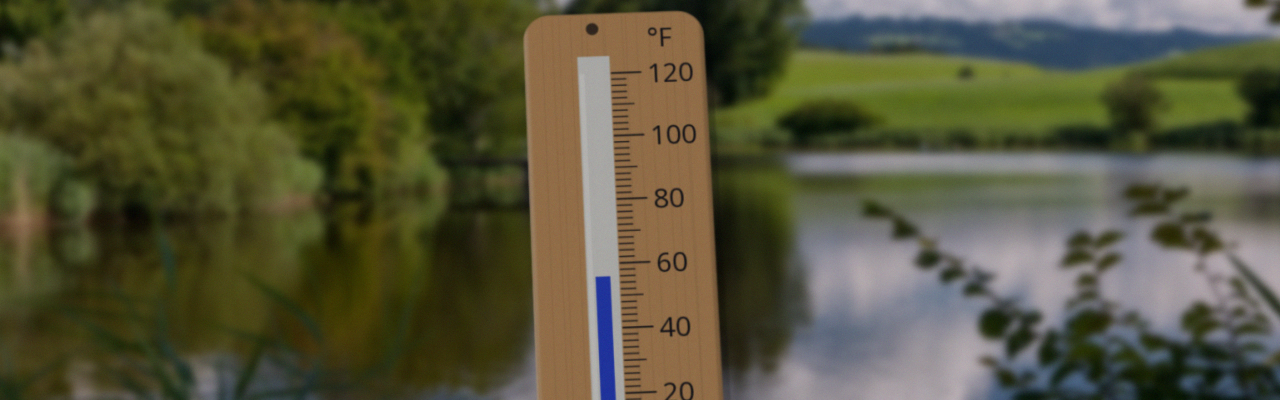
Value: 56 °F
